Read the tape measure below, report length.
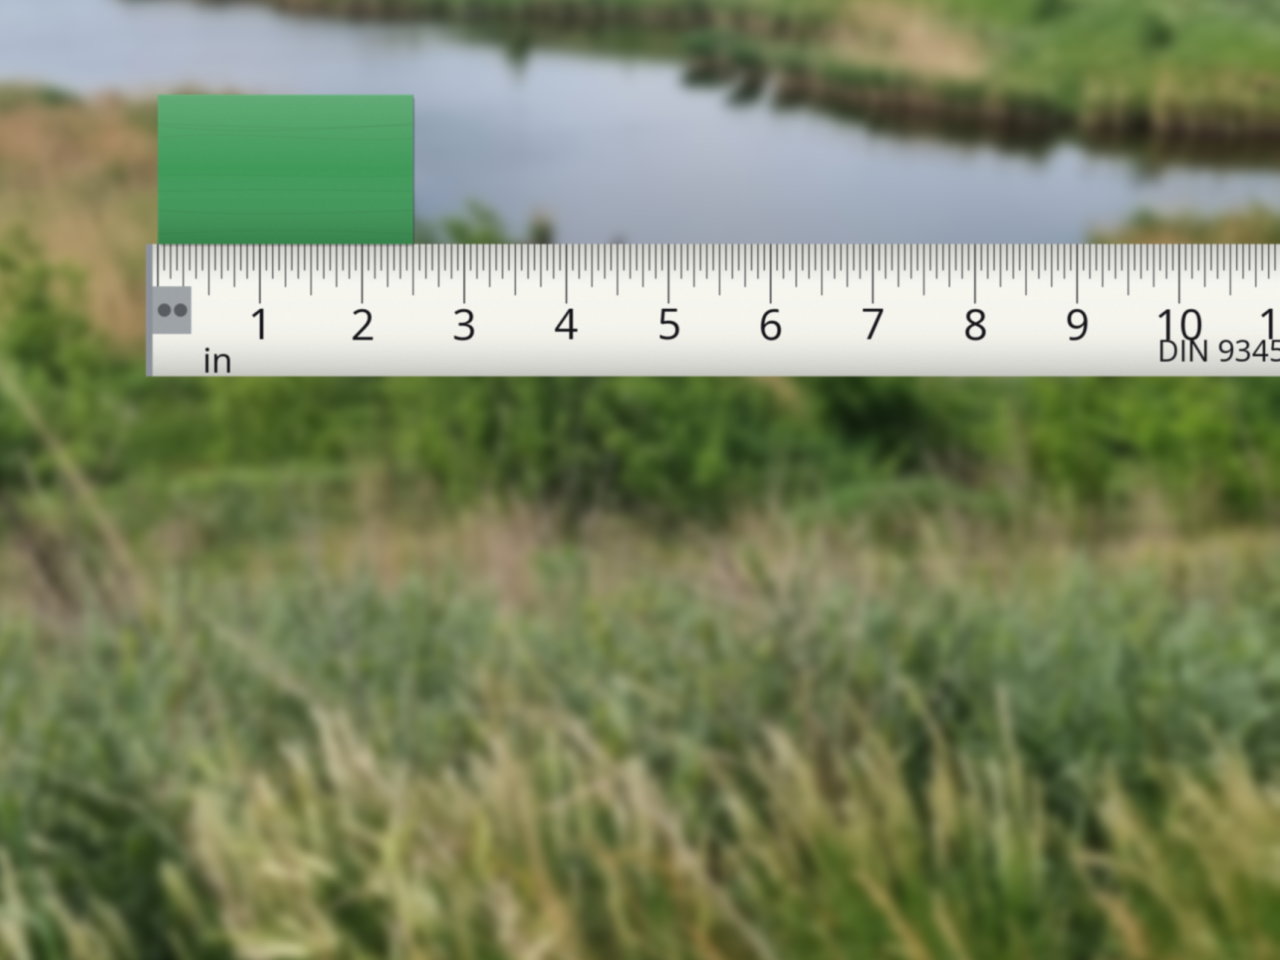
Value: 2.5 in
